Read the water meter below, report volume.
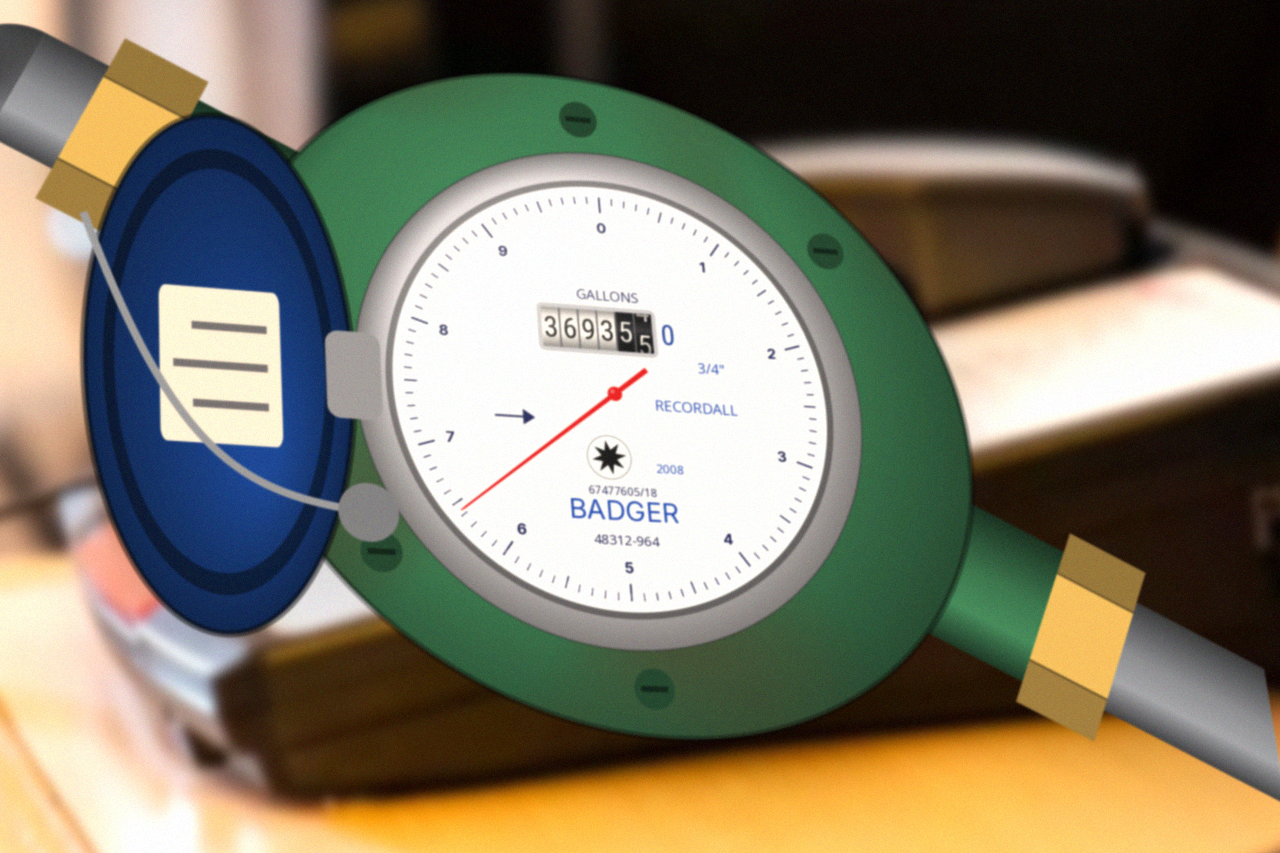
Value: 3693546.4 gal
